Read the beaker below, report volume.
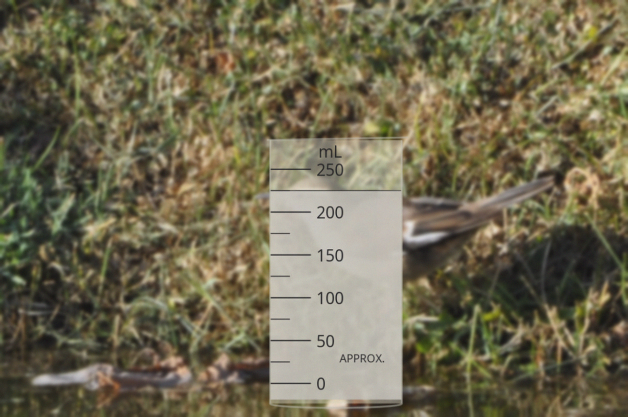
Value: 225 mL
